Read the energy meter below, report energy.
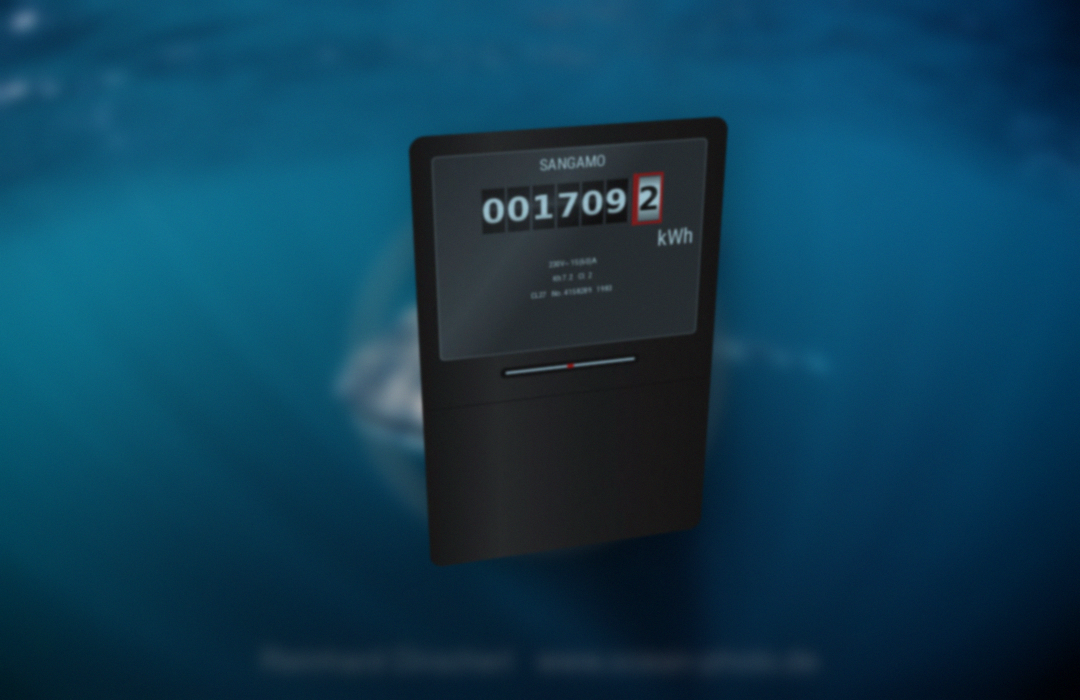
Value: 1709.2 kWh
